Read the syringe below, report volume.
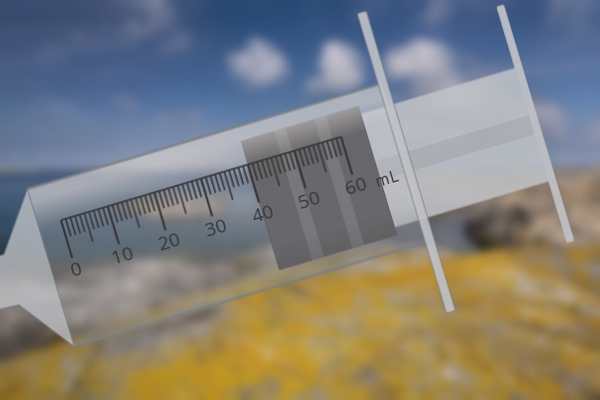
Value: 40 mL
